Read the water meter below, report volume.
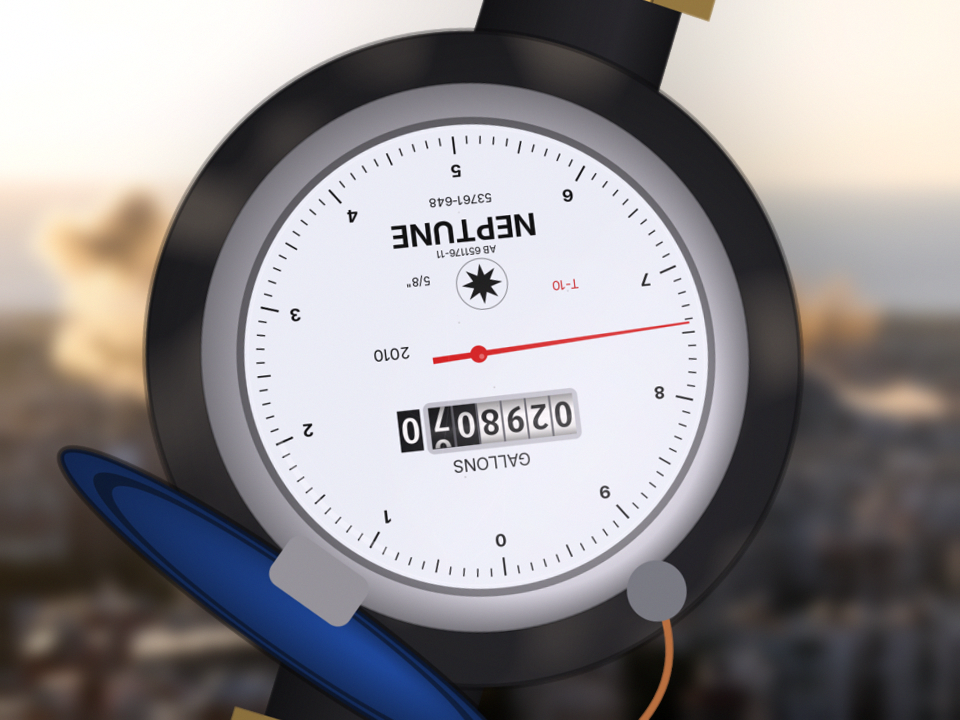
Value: 298067.4 gal
